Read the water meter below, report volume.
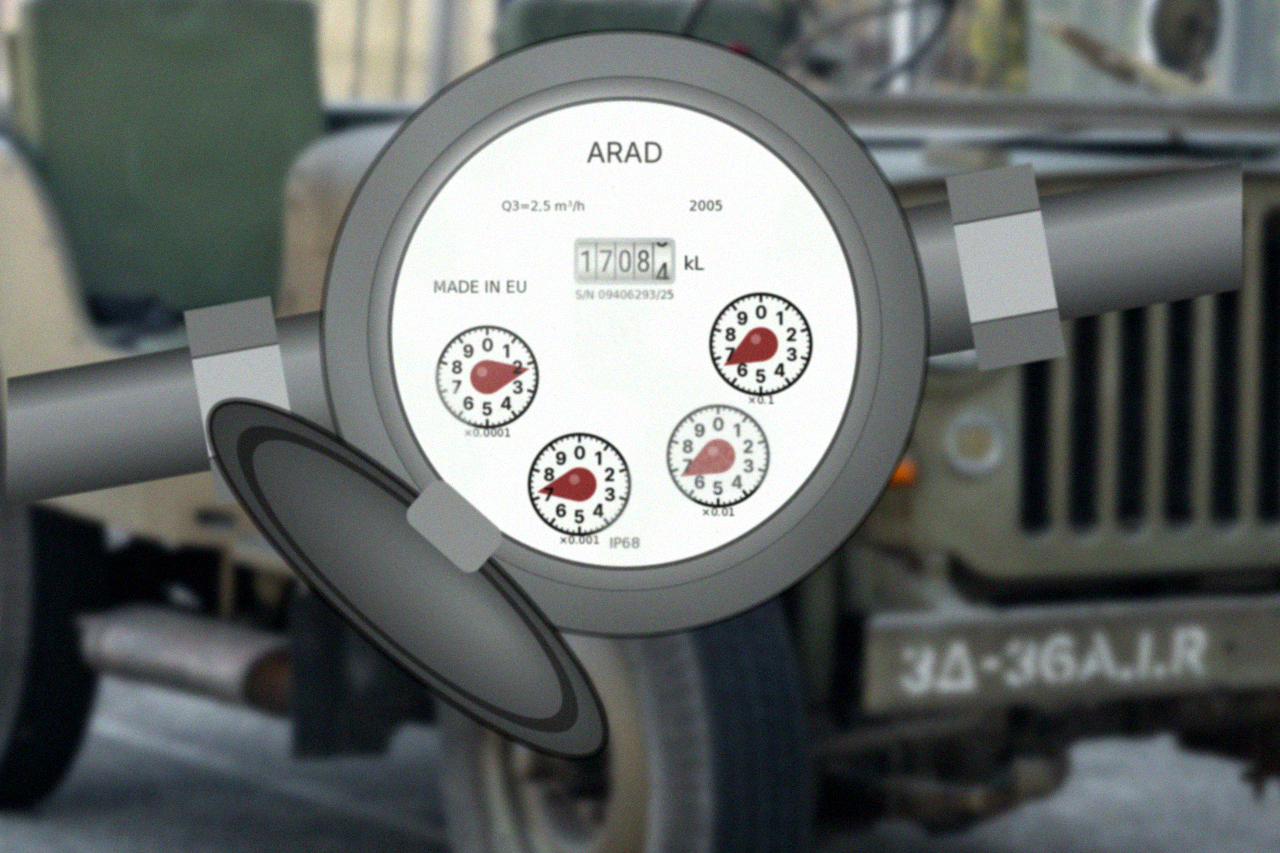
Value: 17083.6672 kL
